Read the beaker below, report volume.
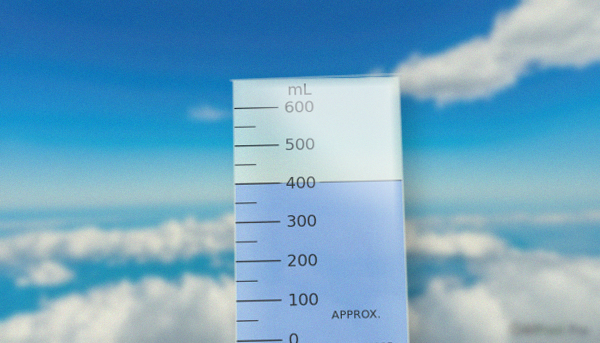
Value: 400 mL
